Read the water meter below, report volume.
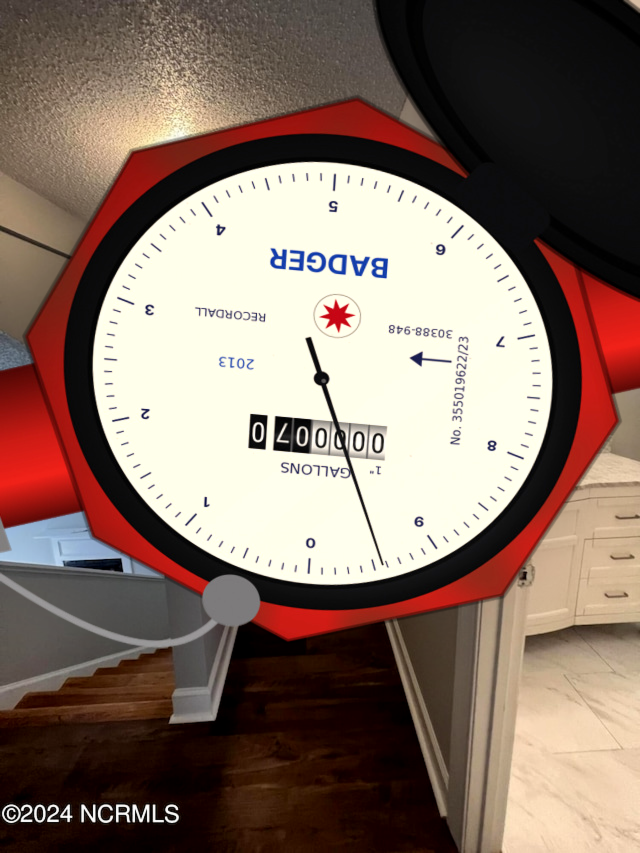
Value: 69.4 gal
